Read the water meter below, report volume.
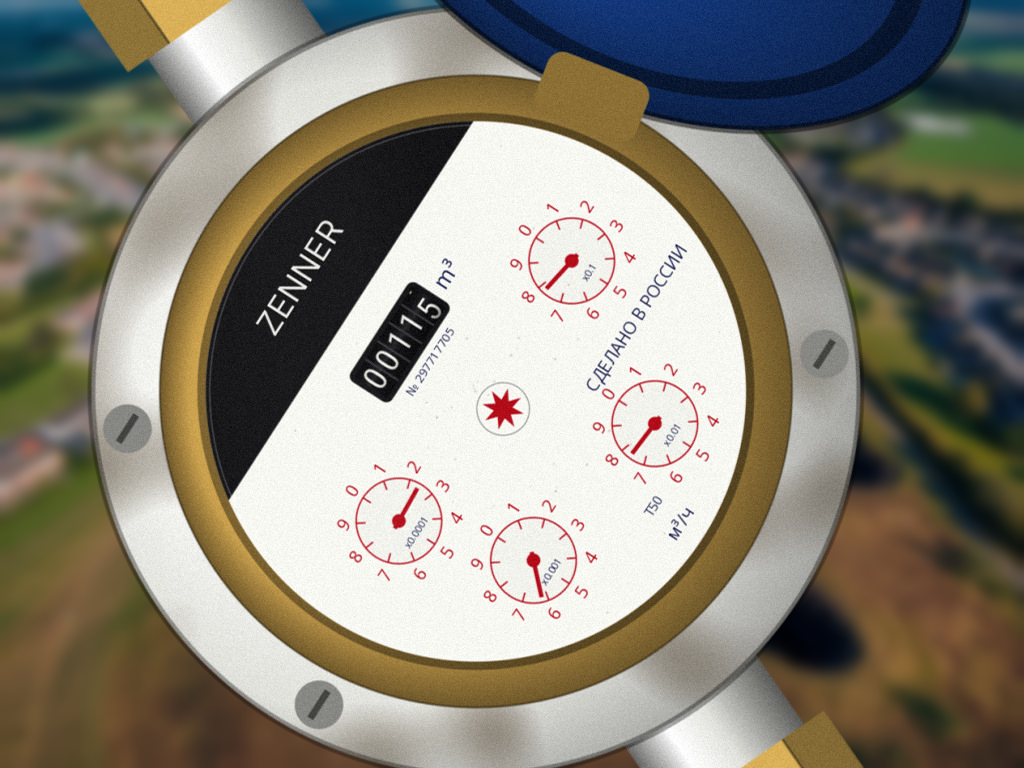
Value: 114.7762 m³
